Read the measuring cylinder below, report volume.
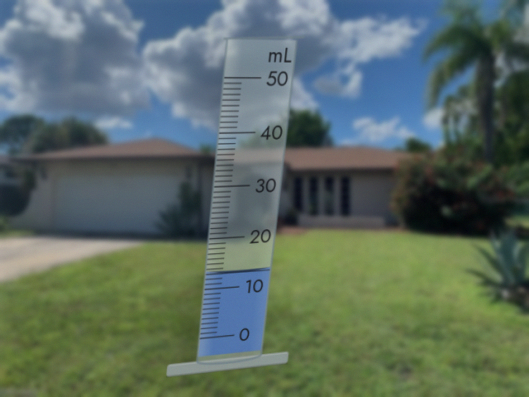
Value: 13 mL
